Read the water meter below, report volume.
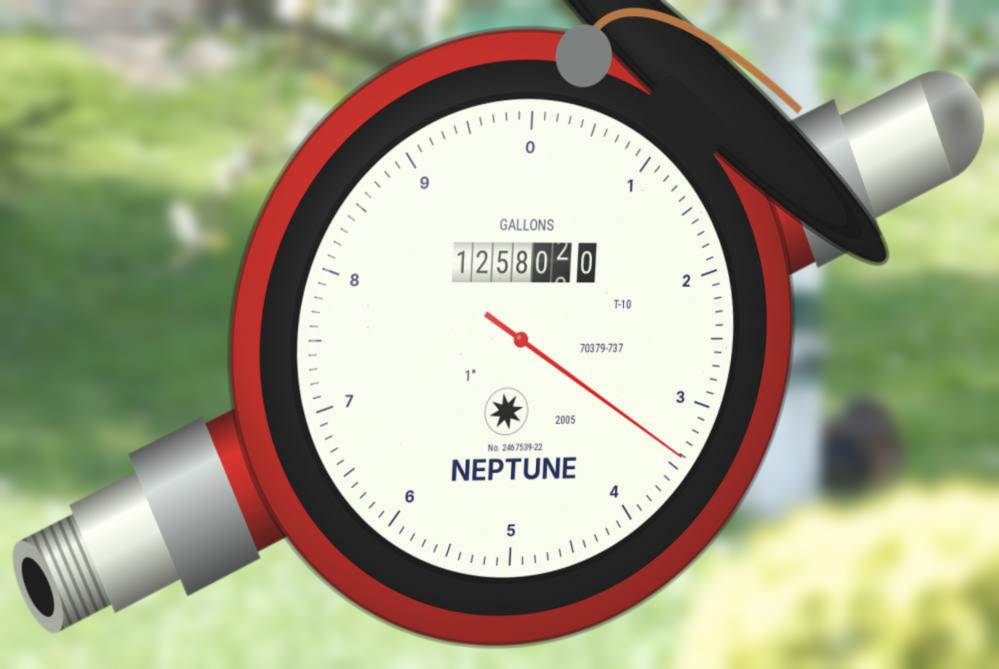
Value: 1258023.4 gal
